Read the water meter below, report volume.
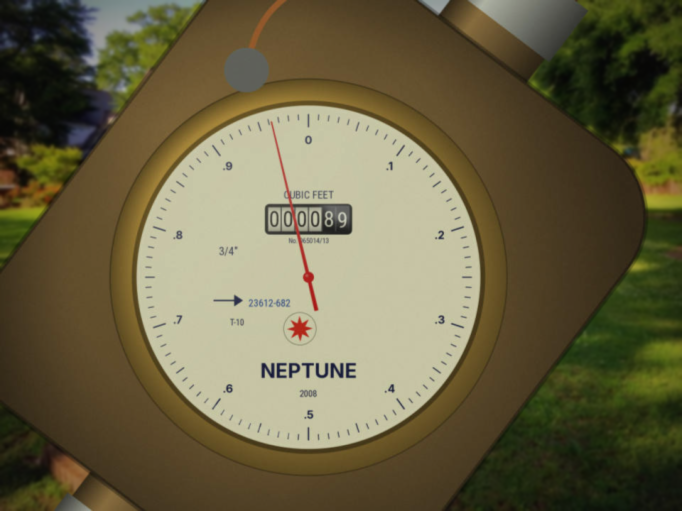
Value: 88.96 ft³
